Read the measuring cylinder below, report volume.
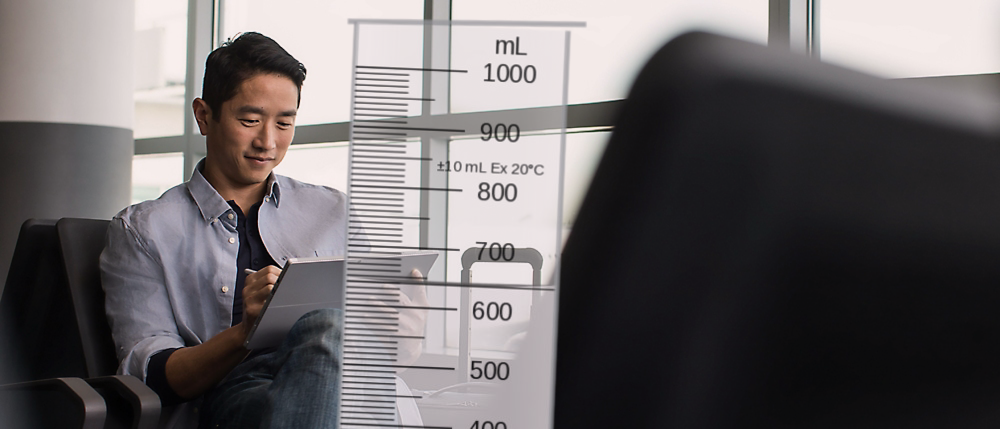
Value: 640 mL
